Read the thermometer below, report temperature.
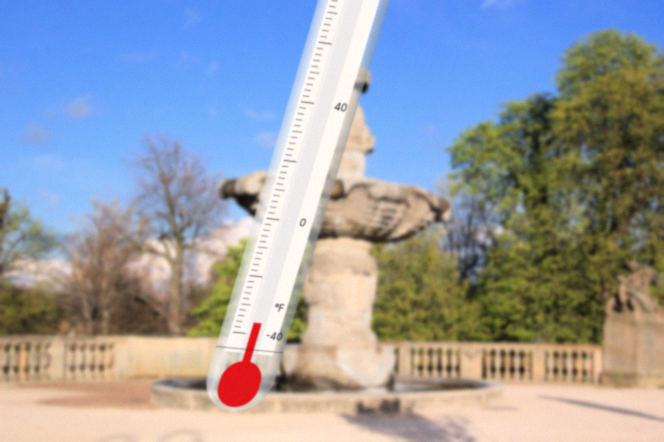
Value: -36 °F
